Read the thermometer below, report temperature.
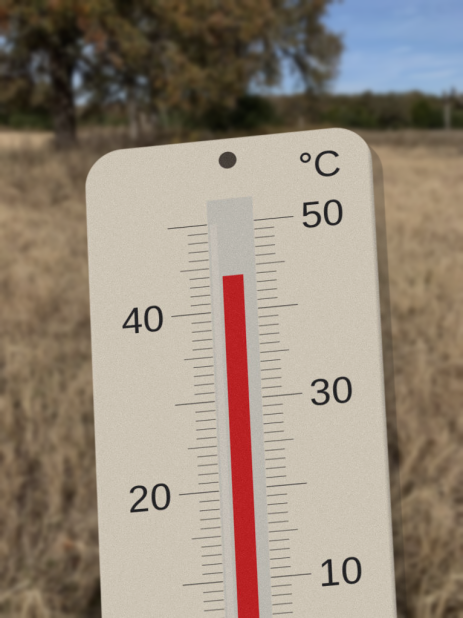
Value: 44 °C
